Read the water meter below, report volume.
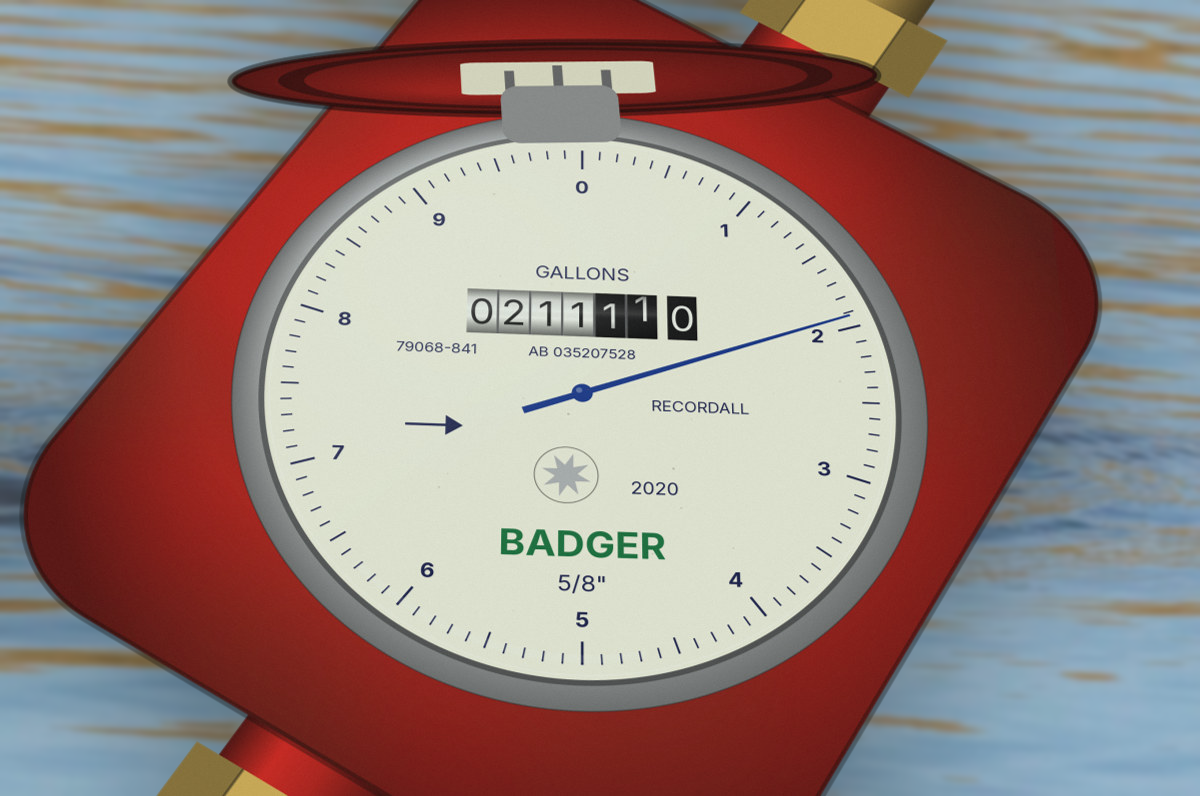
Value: 211111.9 gal
